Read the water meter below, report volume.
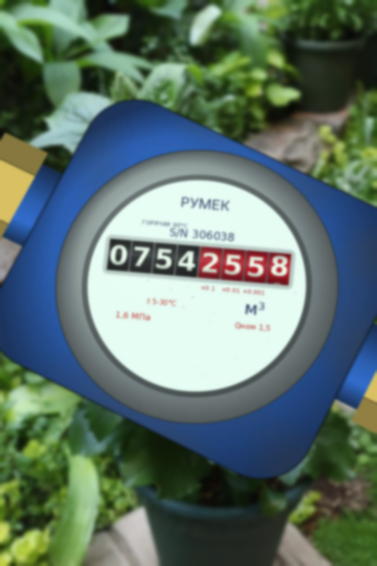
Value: 754.2558 m³
